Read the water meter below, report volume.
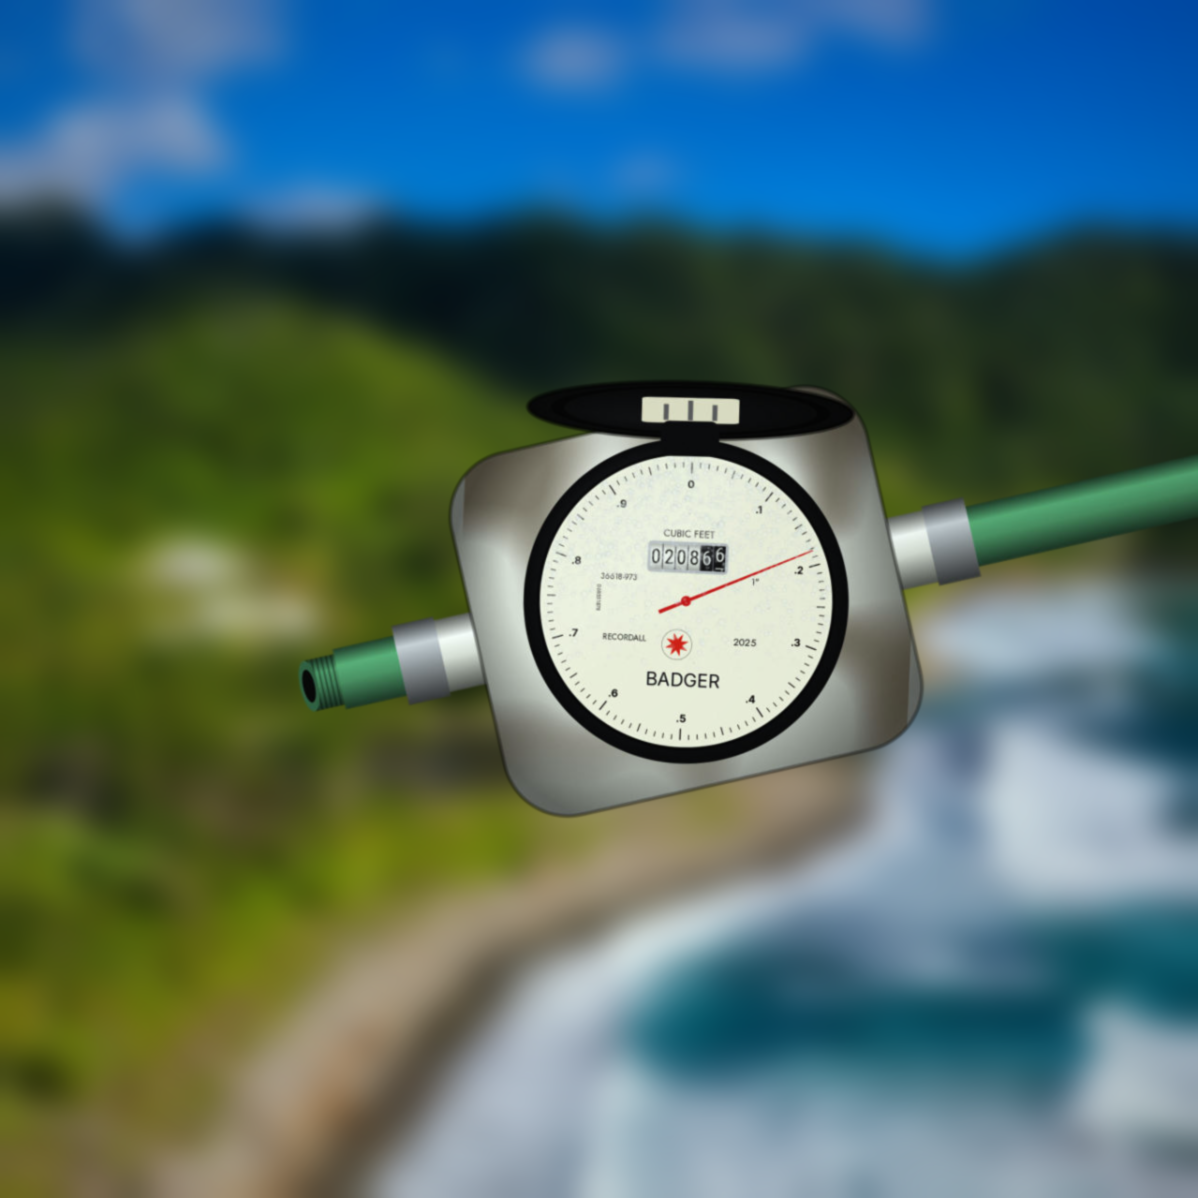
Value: 20866.18 ft³
